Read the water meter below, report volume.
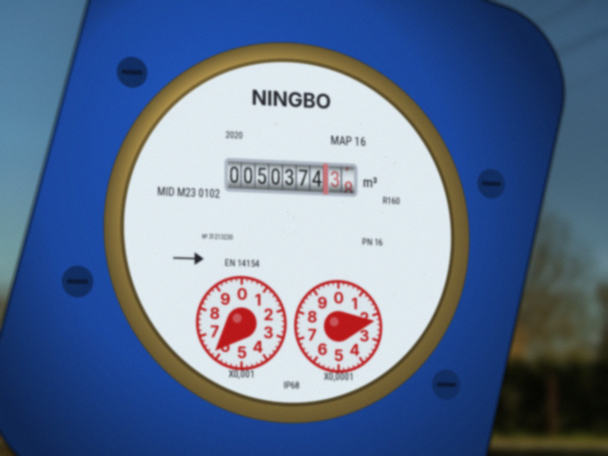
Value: 50374.3762 m³
